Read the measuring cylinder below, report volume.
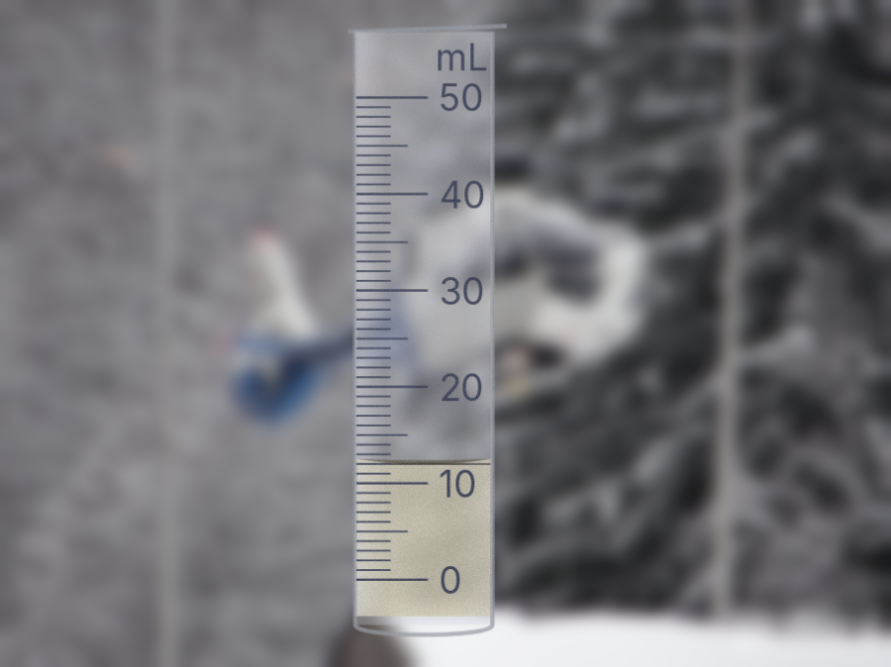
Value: 12 mL
